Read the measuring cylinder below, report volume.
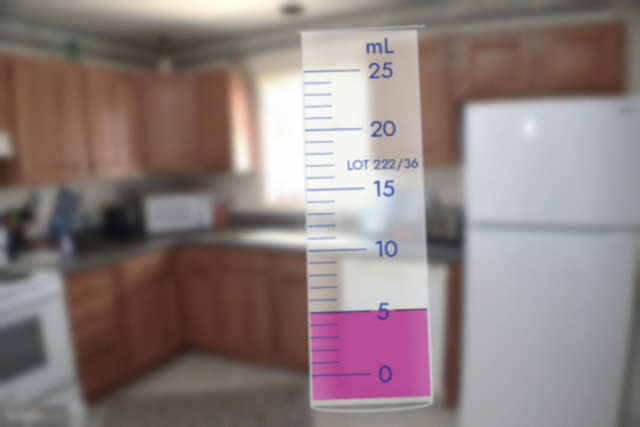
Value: 5 mL
